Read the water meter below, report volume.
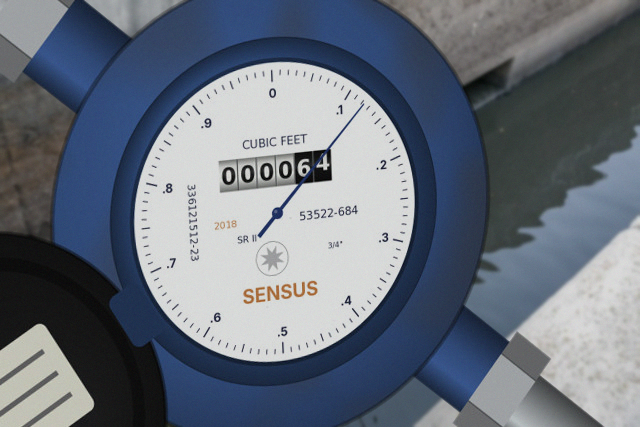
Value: 64.12 ft³
